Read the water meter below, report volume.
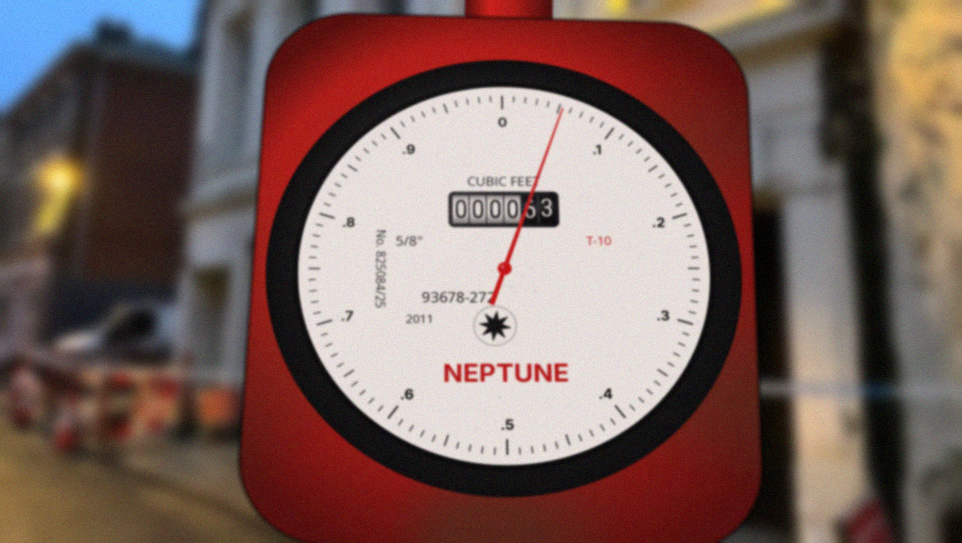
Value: 63.05 ft³
